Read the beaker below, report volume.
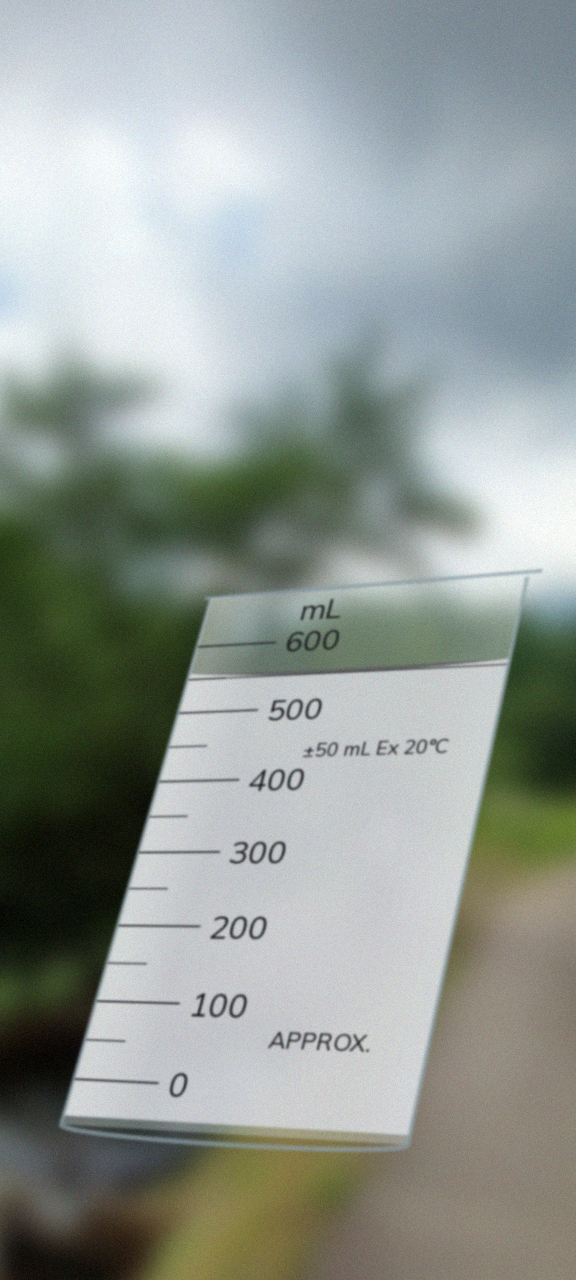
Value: 550 mL
